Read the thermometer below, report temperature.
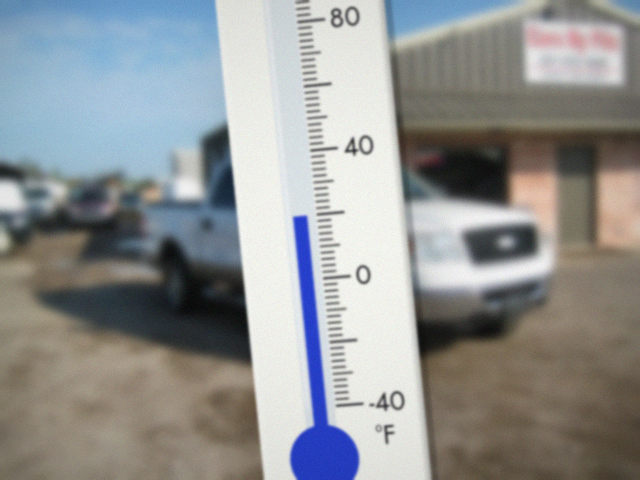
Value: 20 °F
